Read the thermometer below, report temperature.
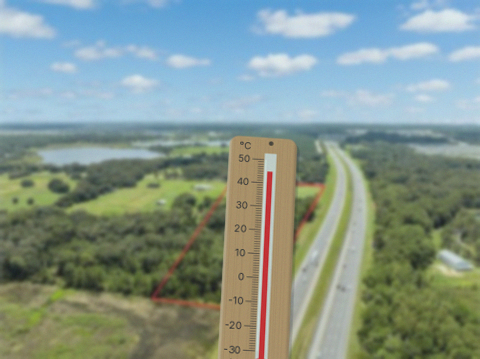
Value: 45 °C
